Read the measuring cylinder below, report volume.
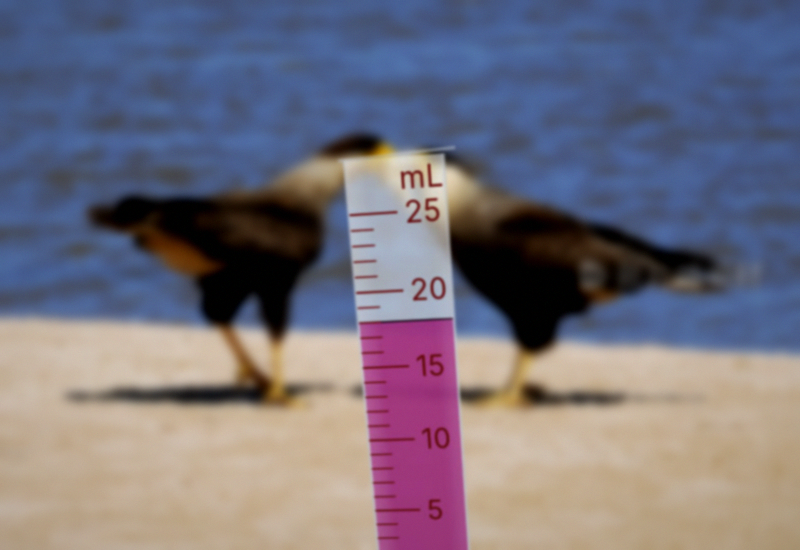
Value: 18 mL
